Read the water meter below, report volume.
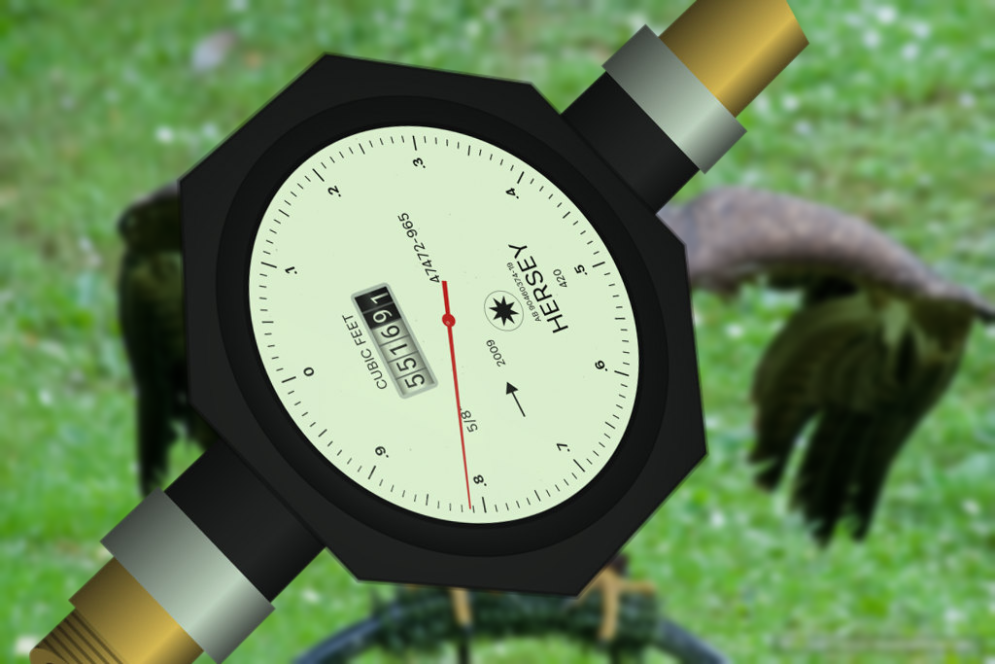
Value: 551690.81 ft³
